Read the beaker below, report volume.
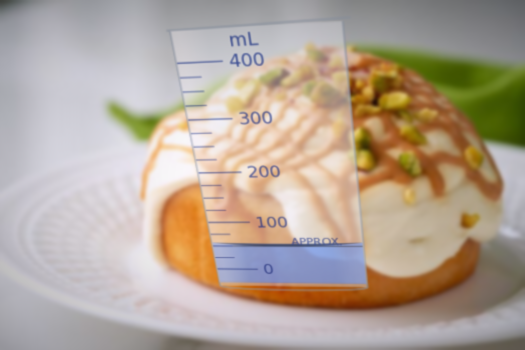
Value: 50 mL
